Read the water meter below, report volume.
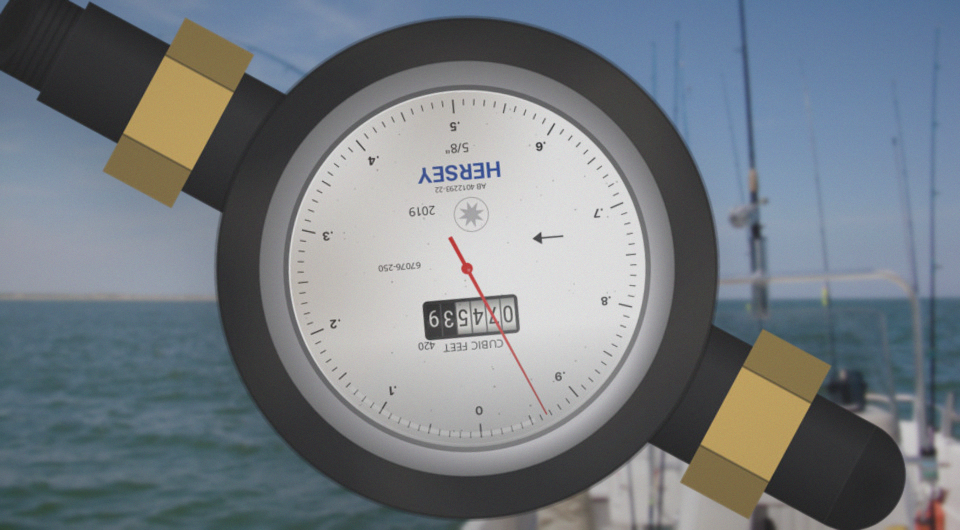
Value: 74538.93 ft³
